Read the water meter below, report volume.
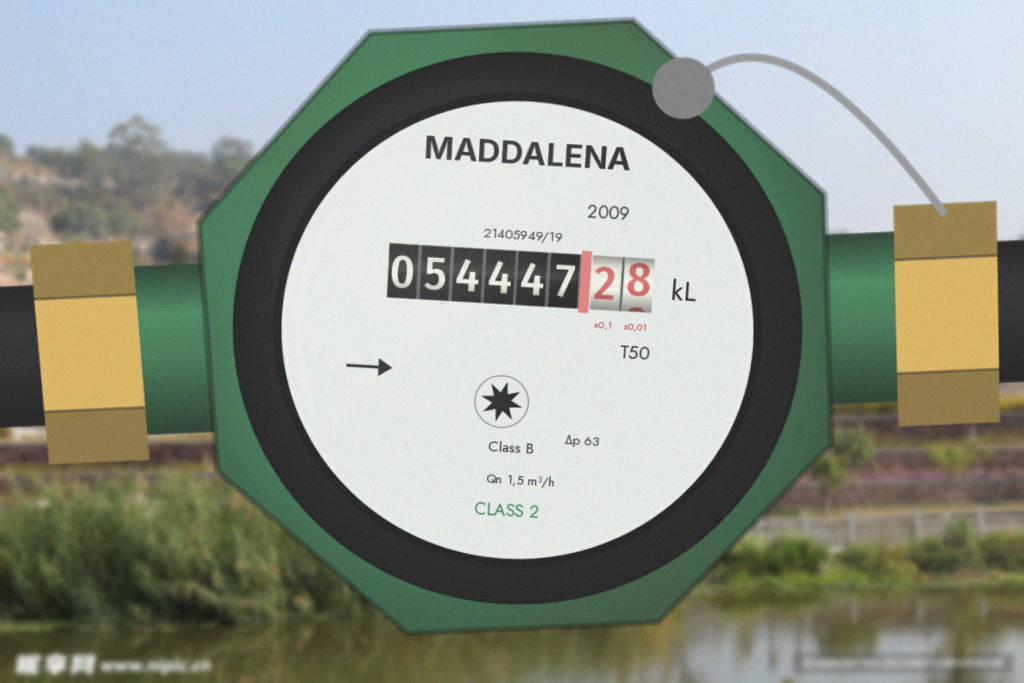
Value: 54447.28 kL
